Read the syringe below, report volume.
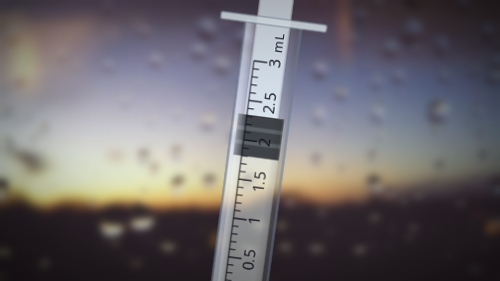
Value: 1.8 mL
